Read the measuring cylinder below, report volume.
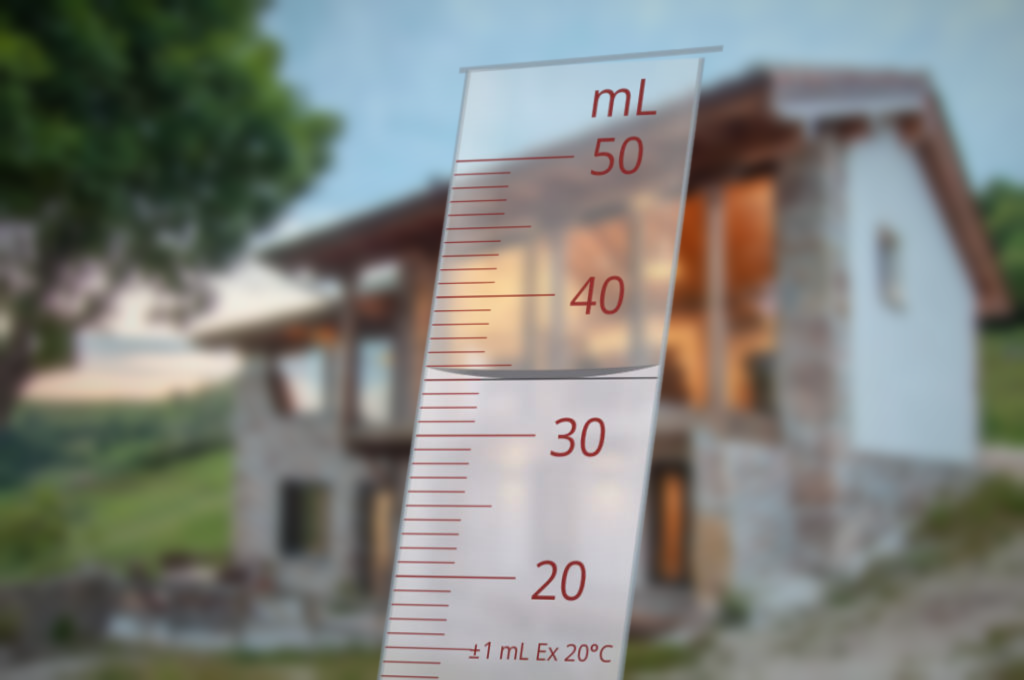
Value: 34 mL
